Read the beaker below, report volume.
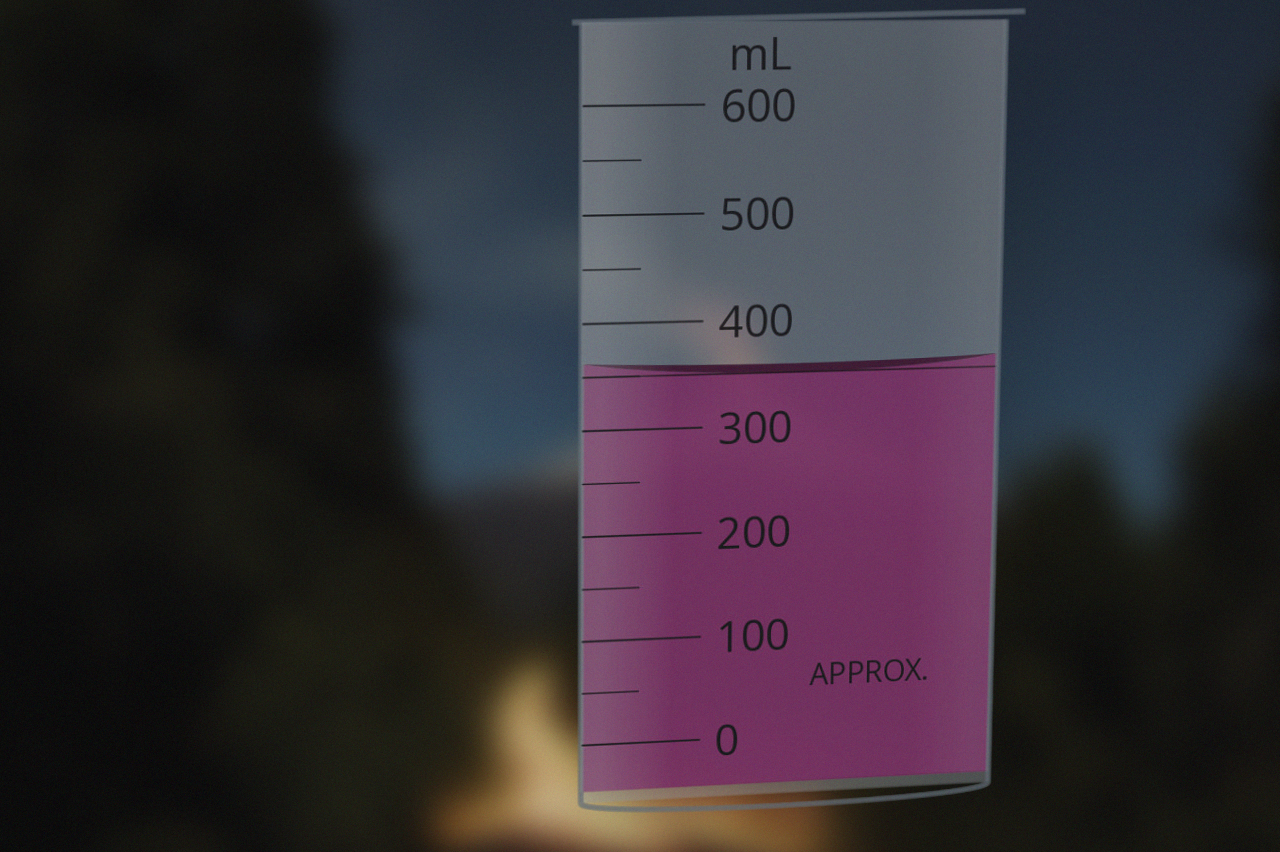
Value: 350 mL
